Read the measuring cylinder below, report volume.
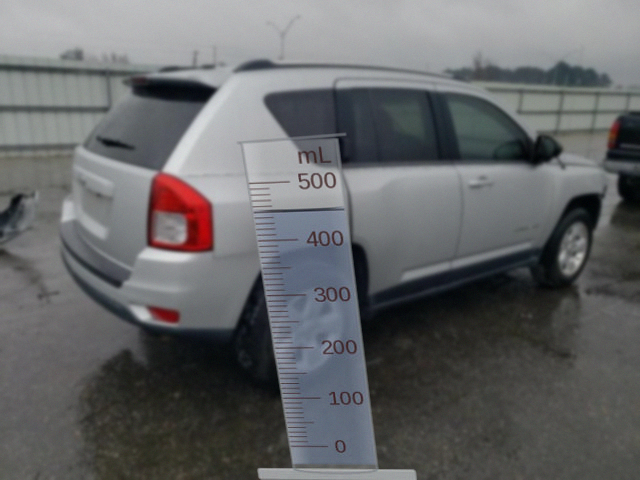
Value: 450 mL
